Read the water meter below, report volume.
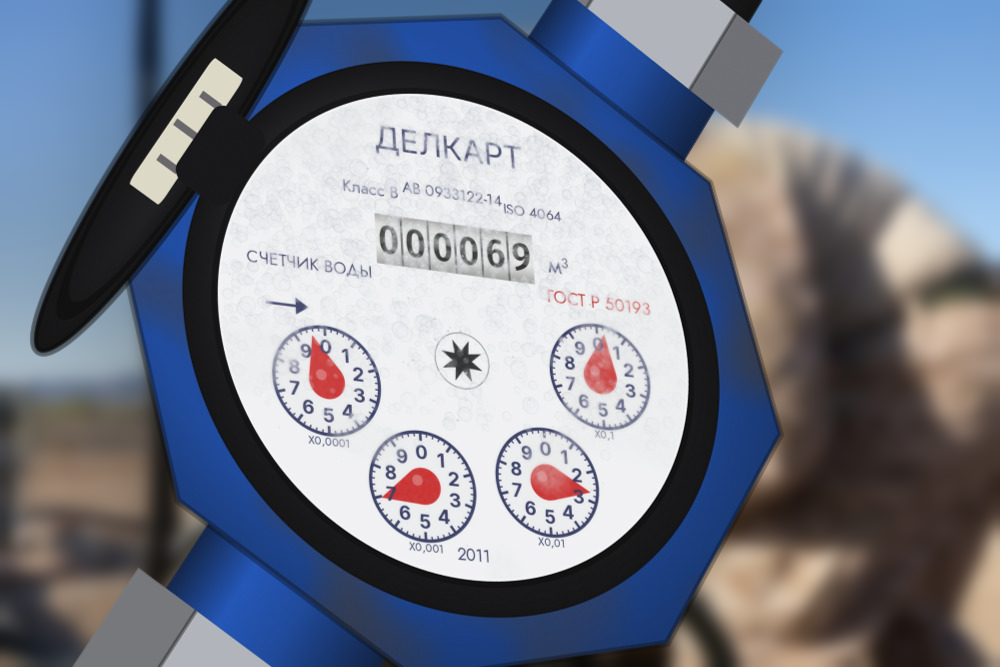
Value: 69.0269 m³
